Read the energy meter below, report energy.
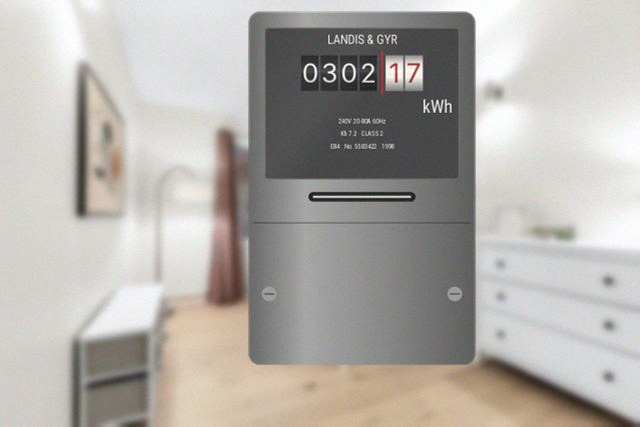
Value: 302.17 kWh
